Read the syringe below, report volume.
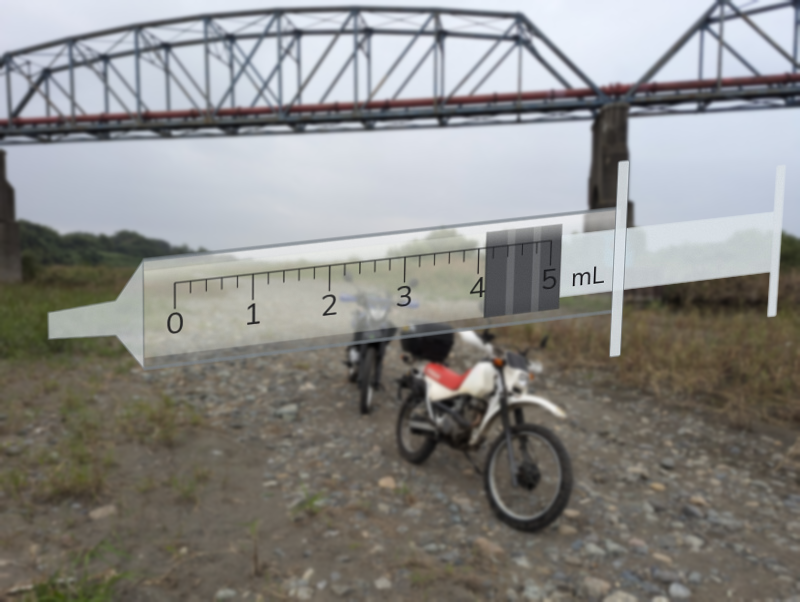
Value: 4.1 mL
